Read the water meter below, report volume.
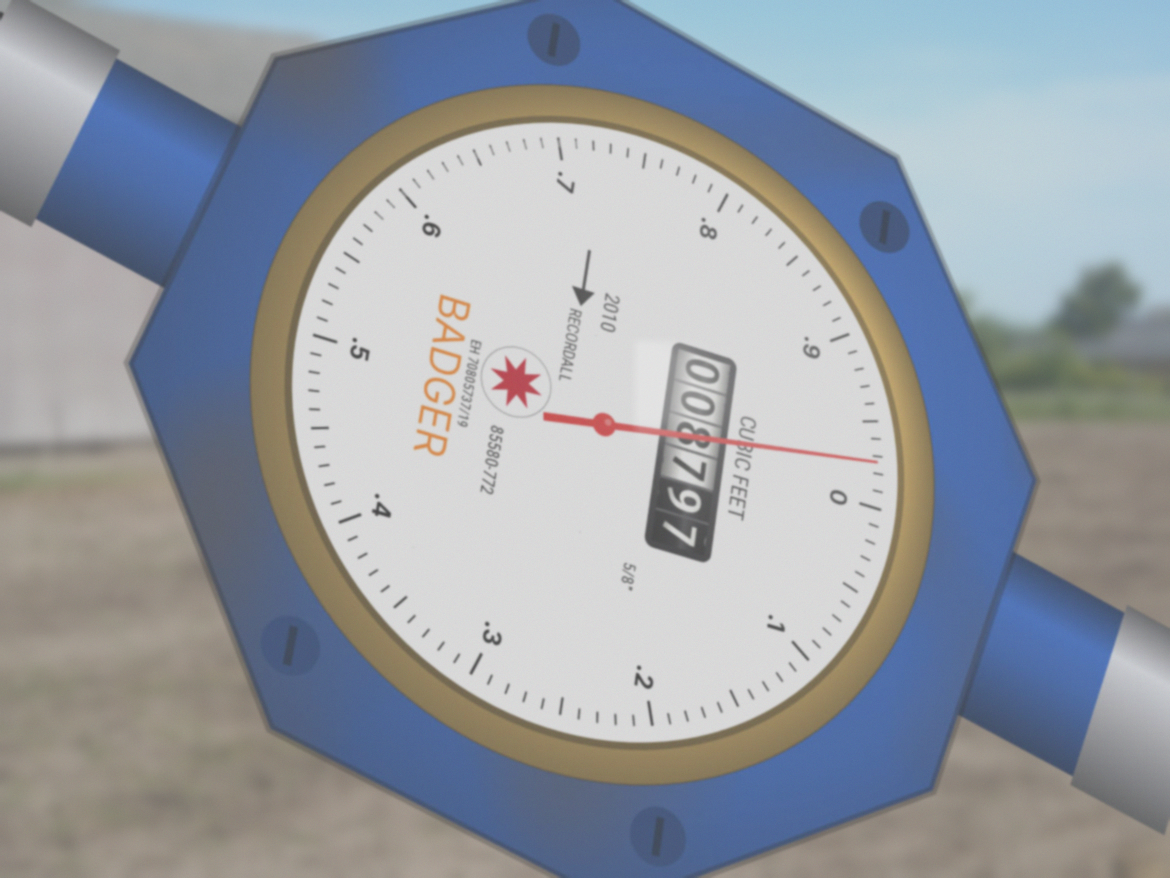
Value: 8796.97 ft³
